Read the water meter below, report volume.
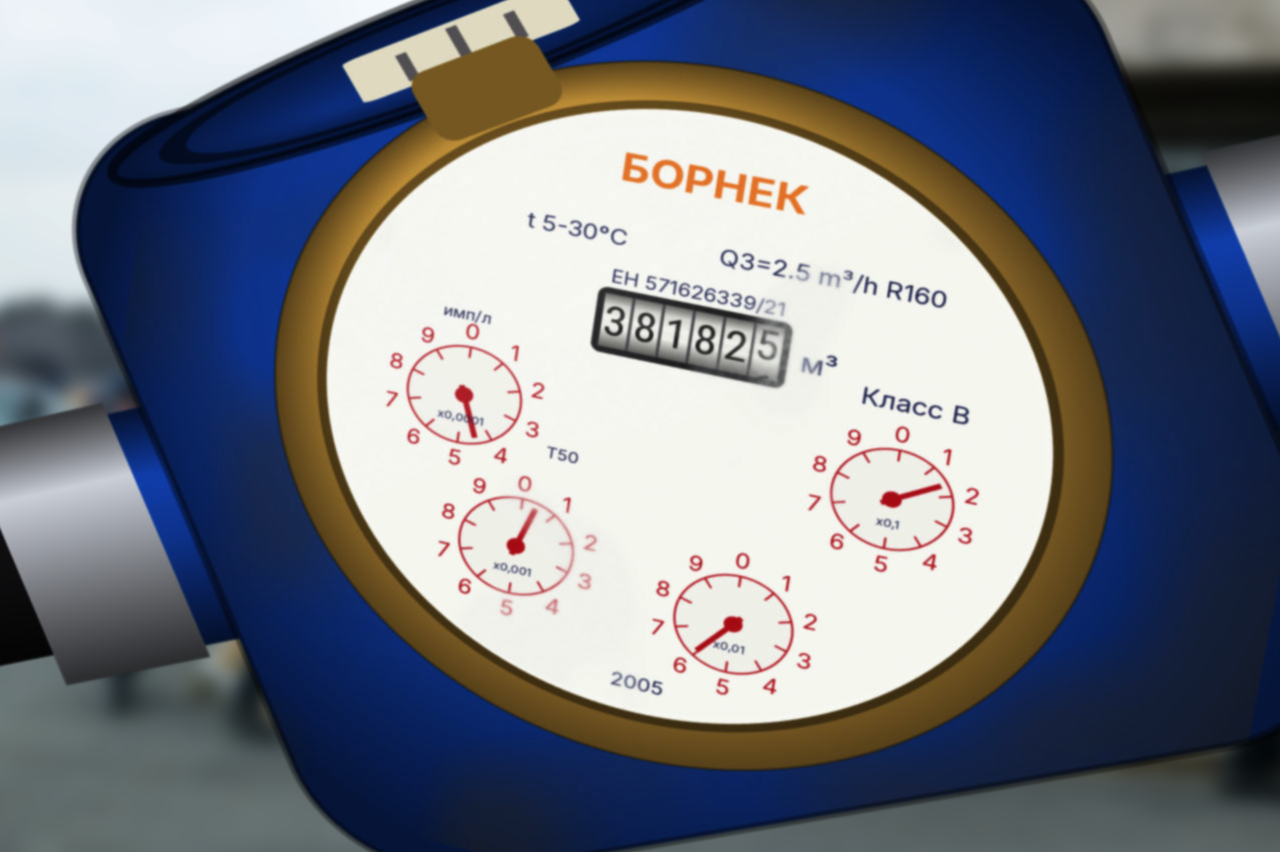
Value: 381825.1604 m³
